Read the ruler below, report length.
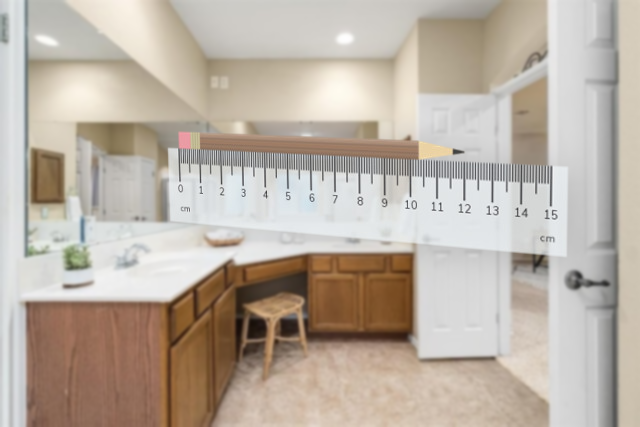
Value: 12 cm
